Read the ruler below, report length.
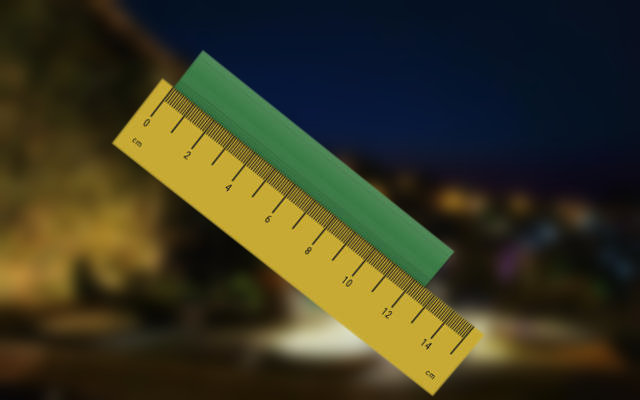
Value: 12.5 cm
